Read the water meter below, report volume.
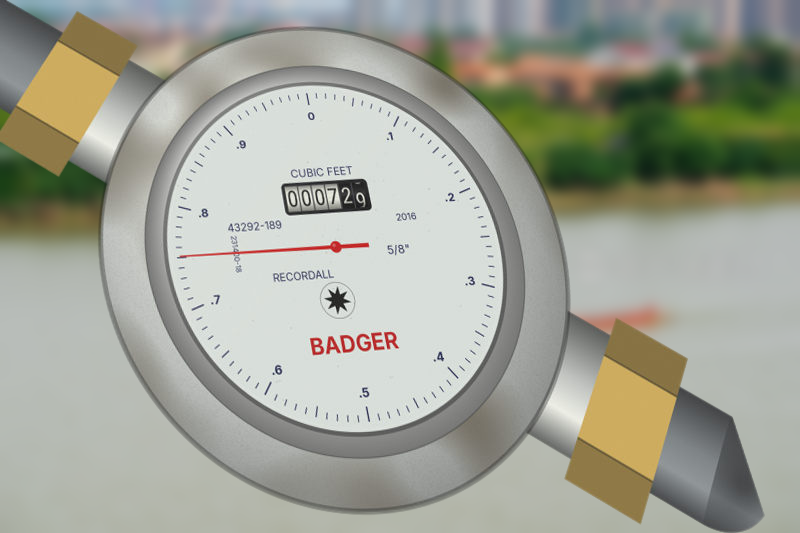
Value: 728.75 ft³
